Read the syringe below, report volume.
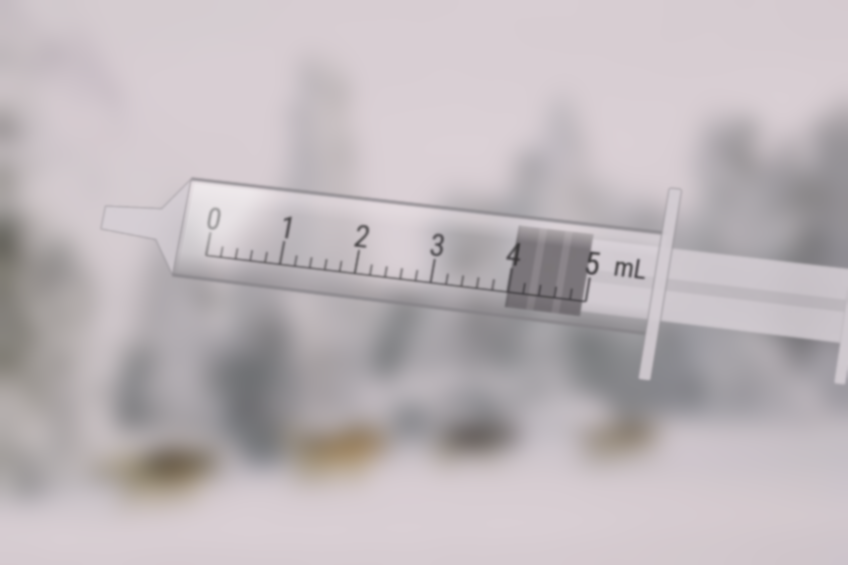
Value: 4 mL
